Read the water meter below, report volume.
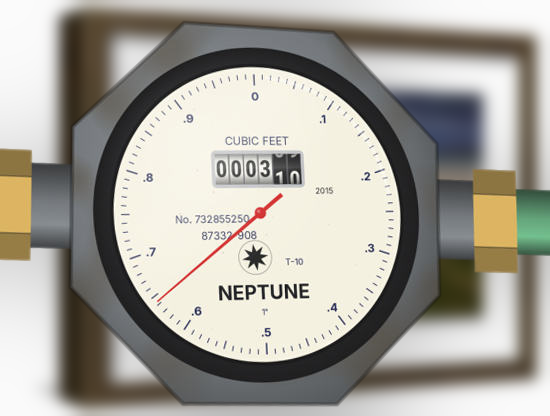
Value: 309.64 ft³
